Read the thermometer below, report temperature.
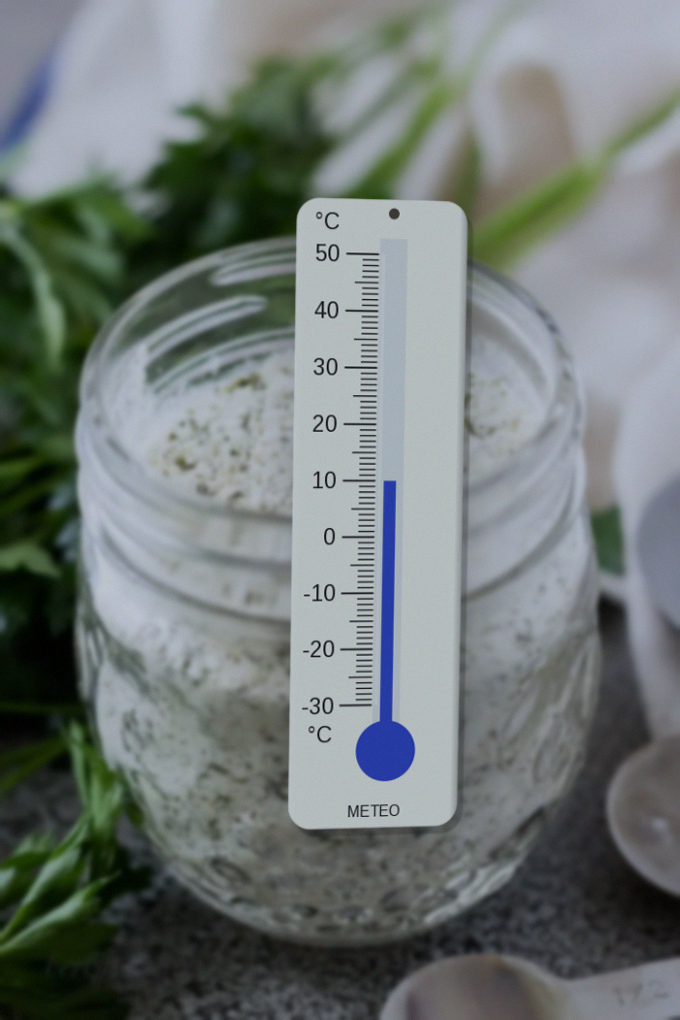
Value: 10 °C
